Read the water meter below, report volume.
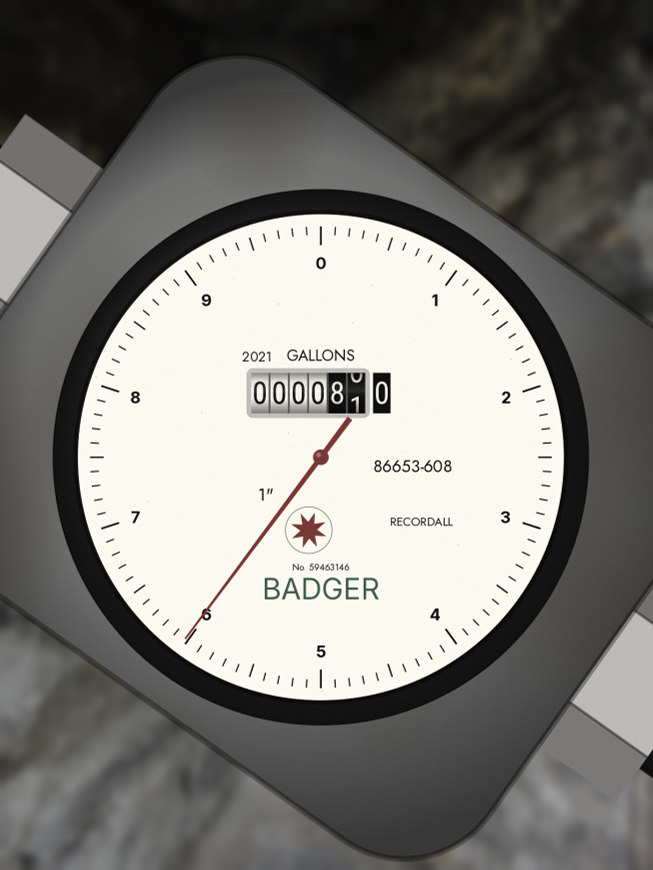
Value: 806.0 gal
